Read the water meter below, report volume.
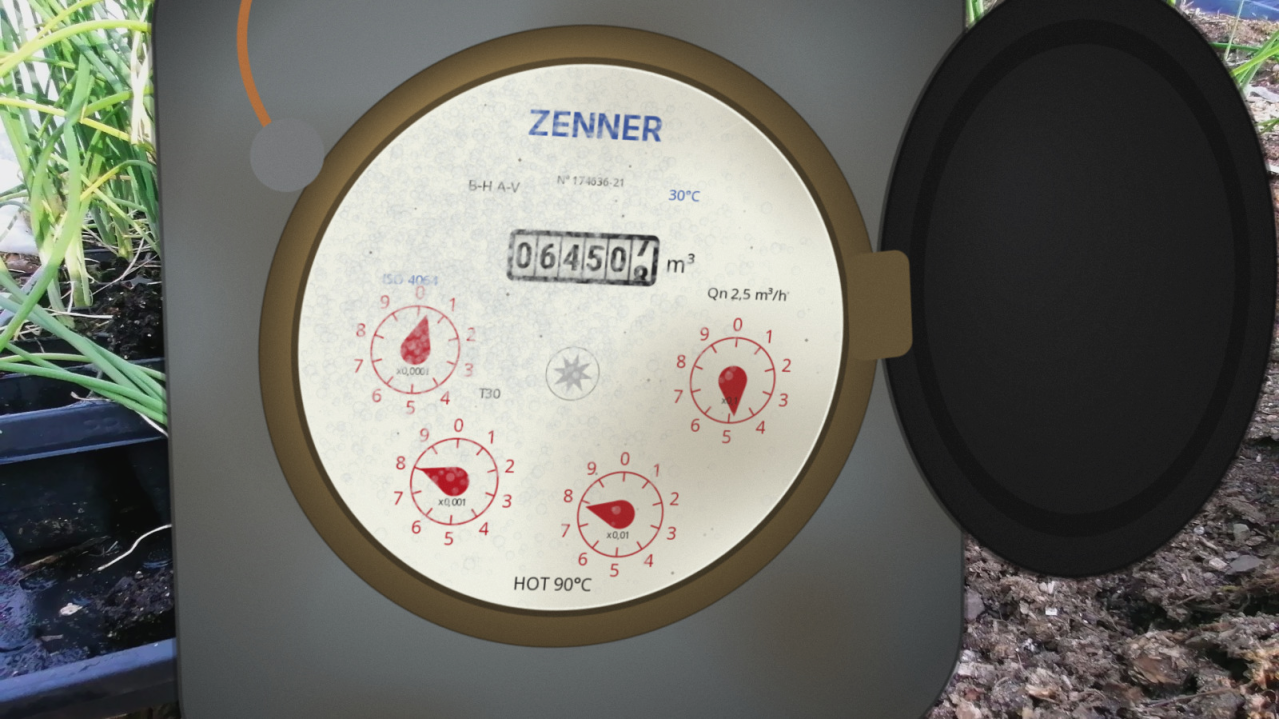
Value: 64507.4780 m³
